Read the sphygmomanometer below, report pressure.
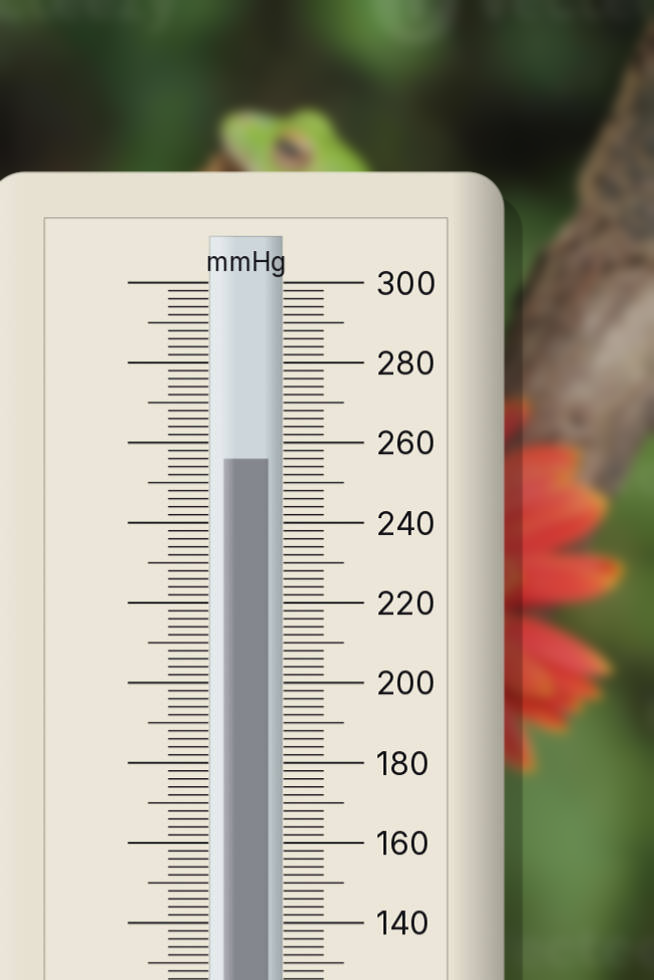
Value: 256 mmHg
